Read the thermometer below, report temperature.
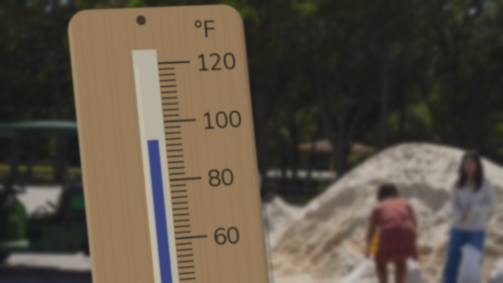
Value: 94 °F
